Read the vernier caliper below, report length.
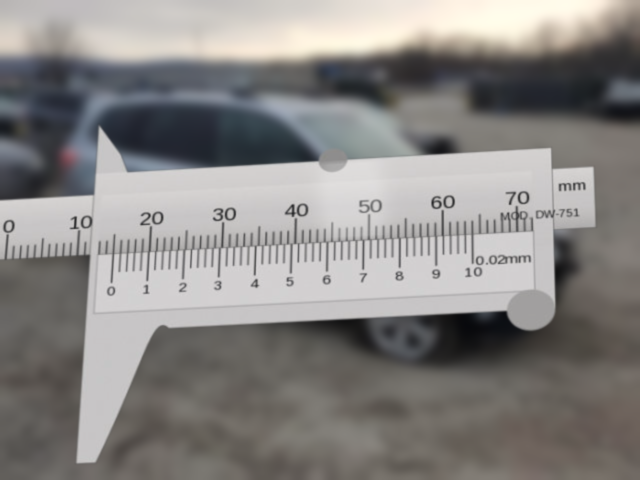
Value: 15.0 mm
